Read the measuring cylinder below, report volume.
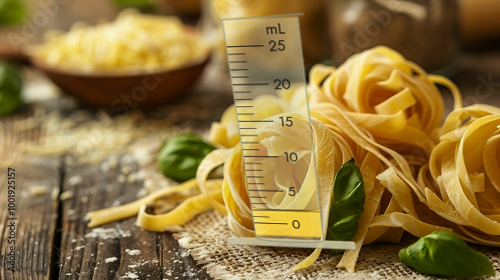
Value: 2 mL
